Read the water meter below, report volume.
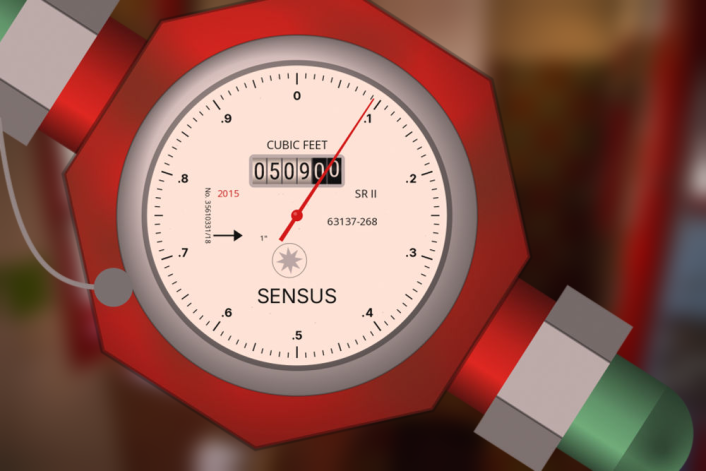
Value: 50900.09 ft³
